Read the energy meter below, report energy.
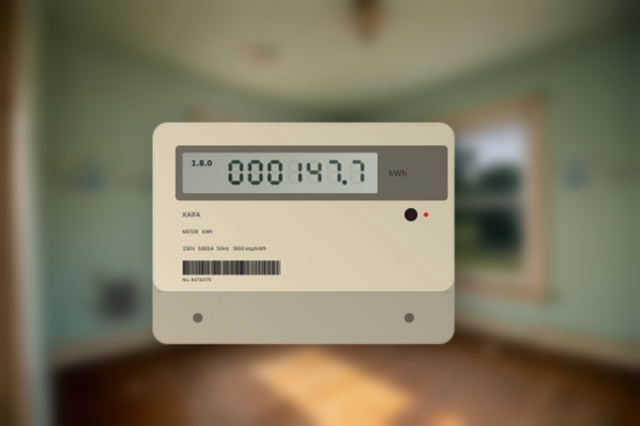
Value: 147.7 kWh
